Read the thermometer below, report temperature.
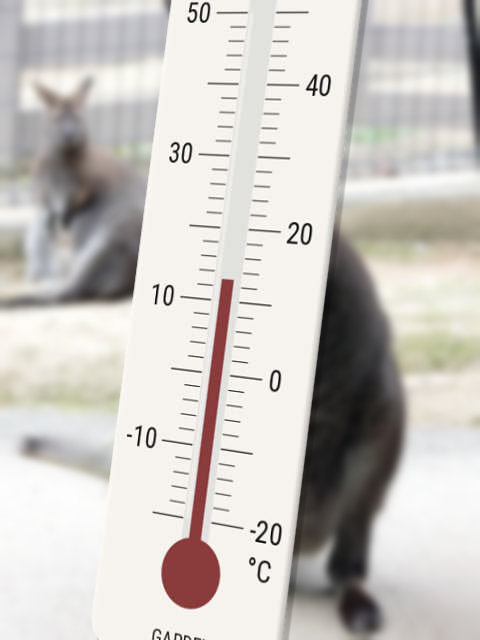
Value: 13 °C
